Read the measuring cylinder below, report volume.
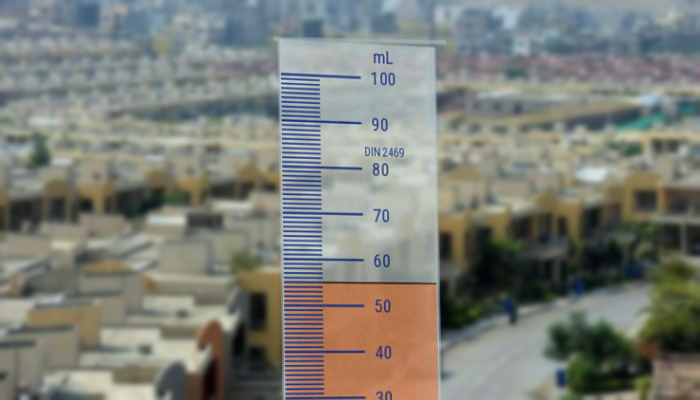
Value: 55 mL
